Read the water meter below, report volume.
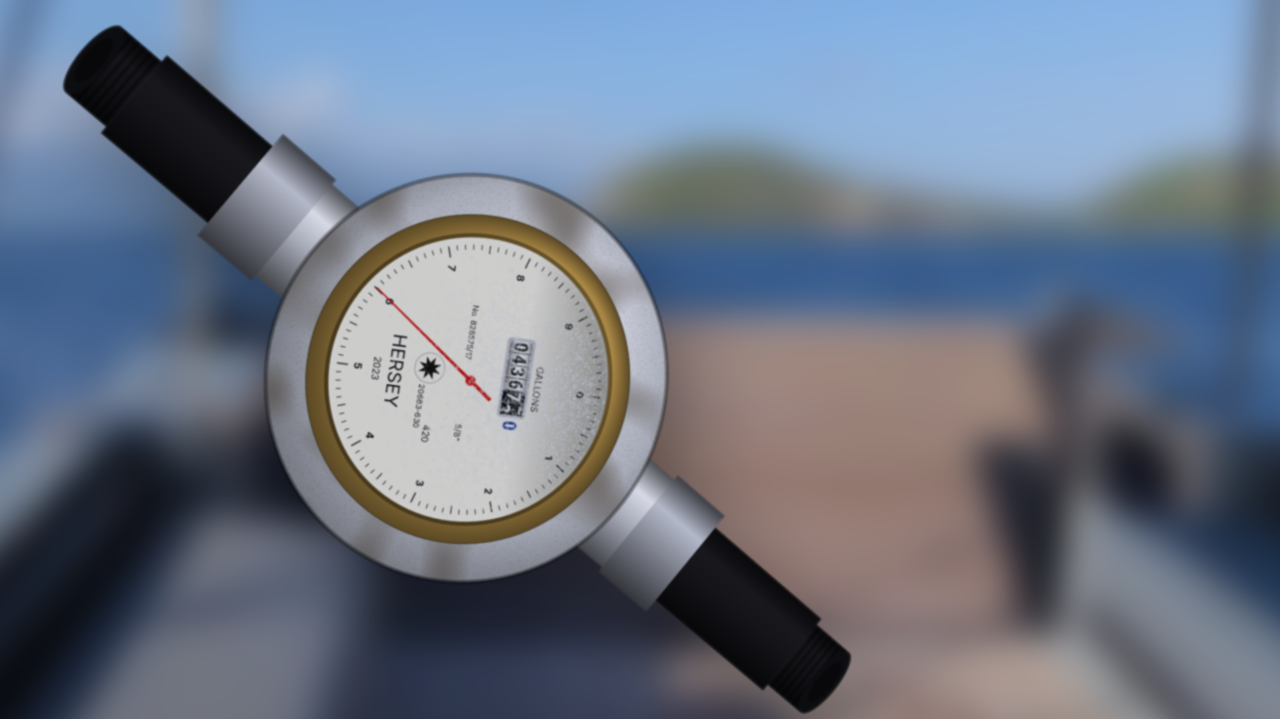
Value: 436726.0 gal
